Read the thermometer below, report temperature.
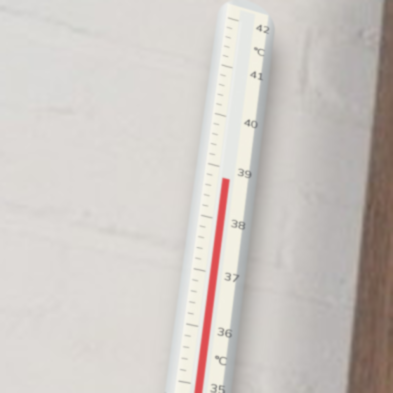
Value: 38.8 °C
